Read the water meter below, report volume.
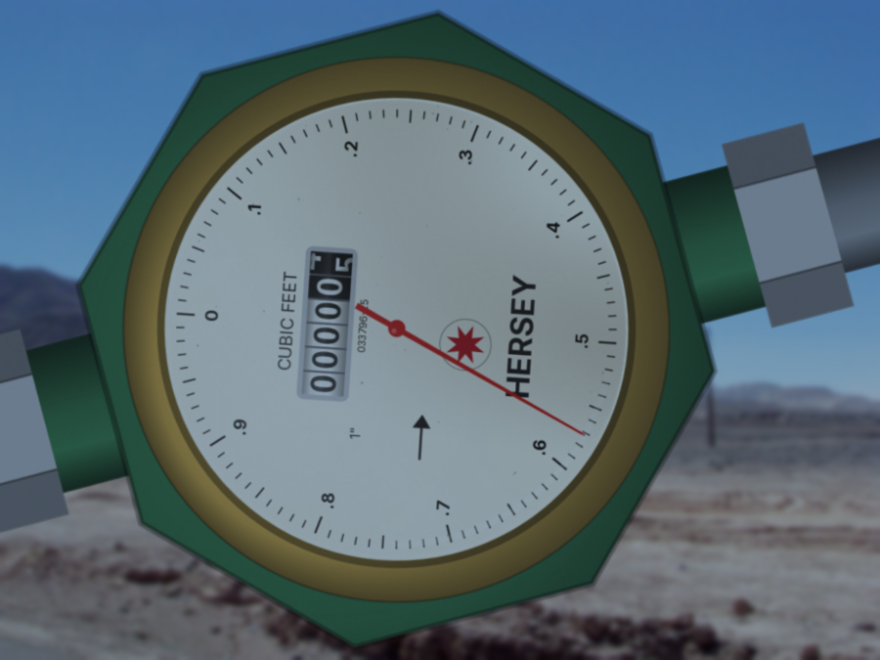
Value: 4.57 ft³
